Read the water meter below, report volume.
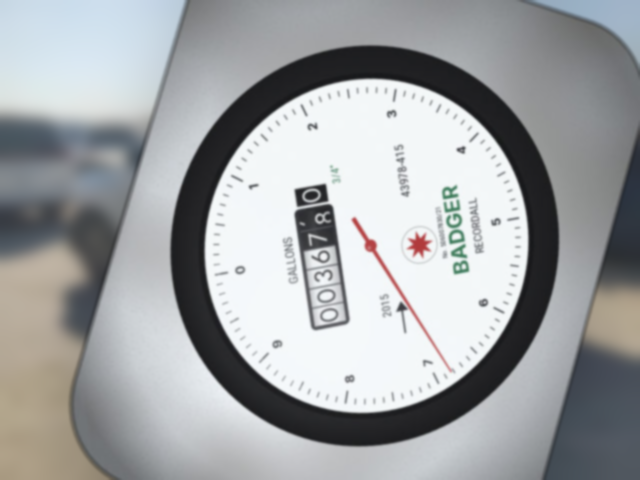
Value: 36776.8 gal
